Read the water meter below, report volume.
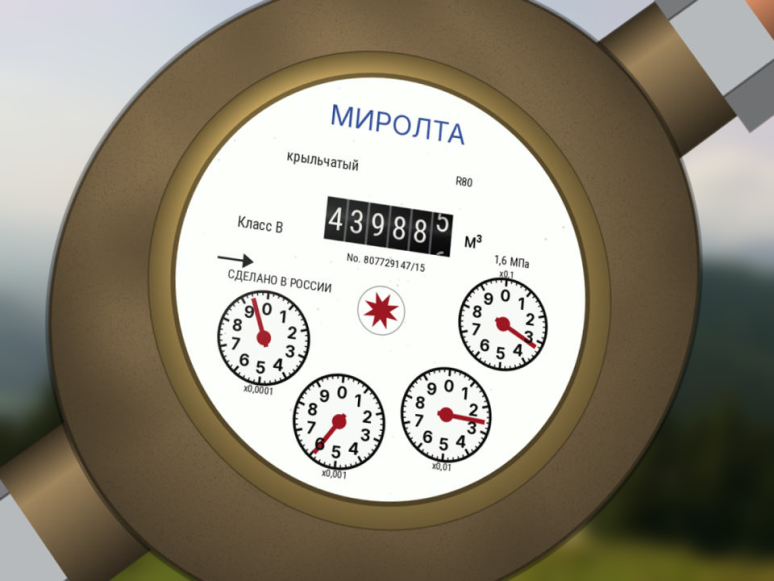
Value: 439885.3259 m³
